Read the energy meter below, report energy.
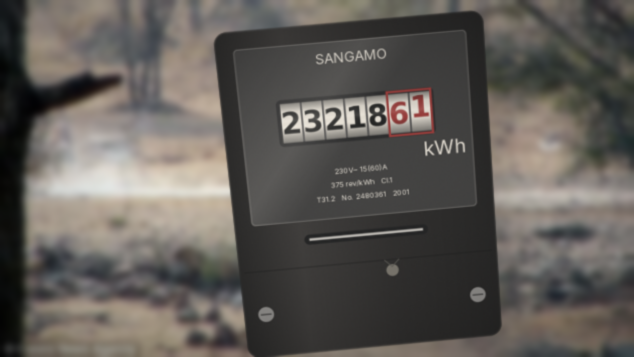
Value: 23218.61 kWh
